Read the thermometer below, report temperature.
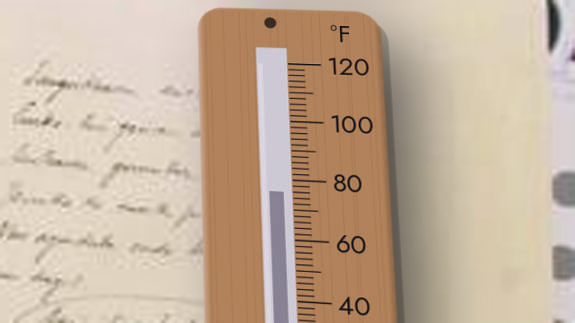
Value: 76 °F
